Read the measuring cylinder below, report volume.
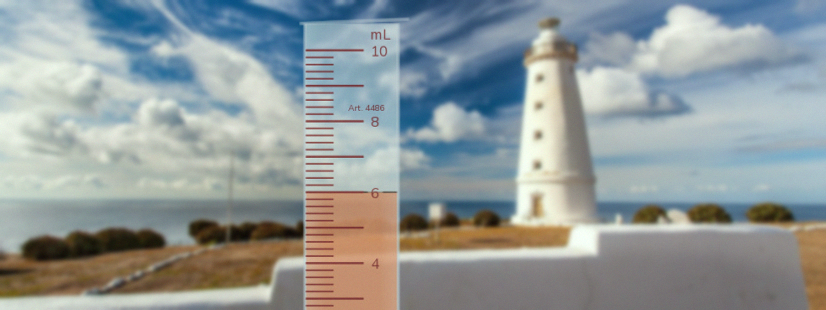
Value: 6 mL
